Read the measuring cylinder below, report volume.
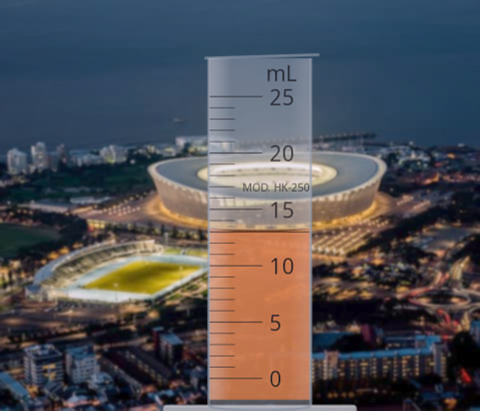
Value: 13 mL
